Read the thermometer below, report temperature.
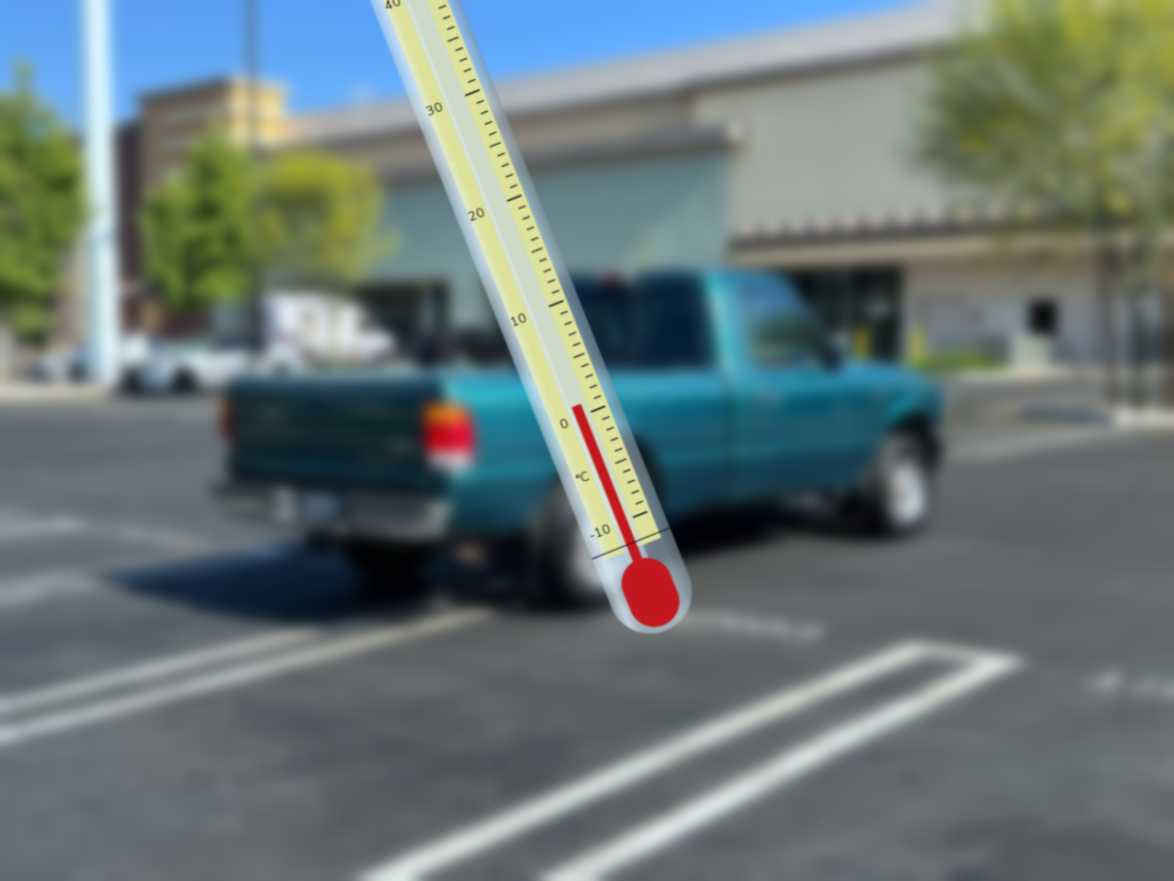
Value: 1 °C
